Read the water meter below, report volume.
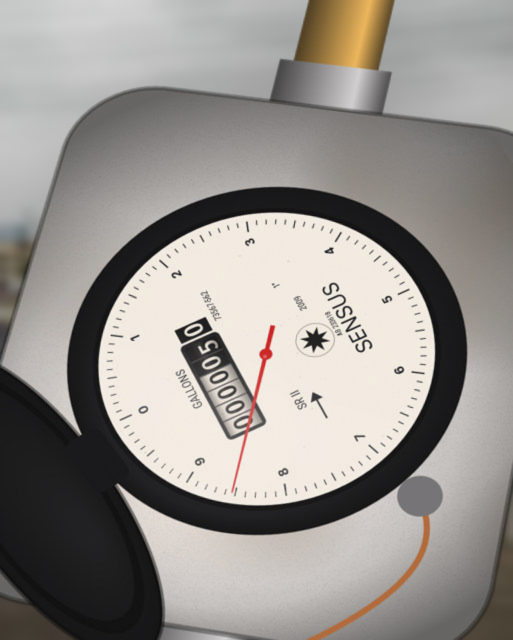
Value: 48.5 gal
